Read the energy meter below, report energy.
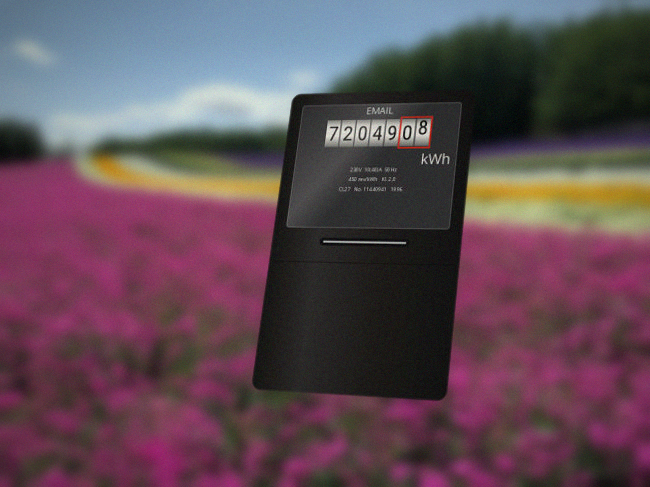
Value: 72049.08 kWh
